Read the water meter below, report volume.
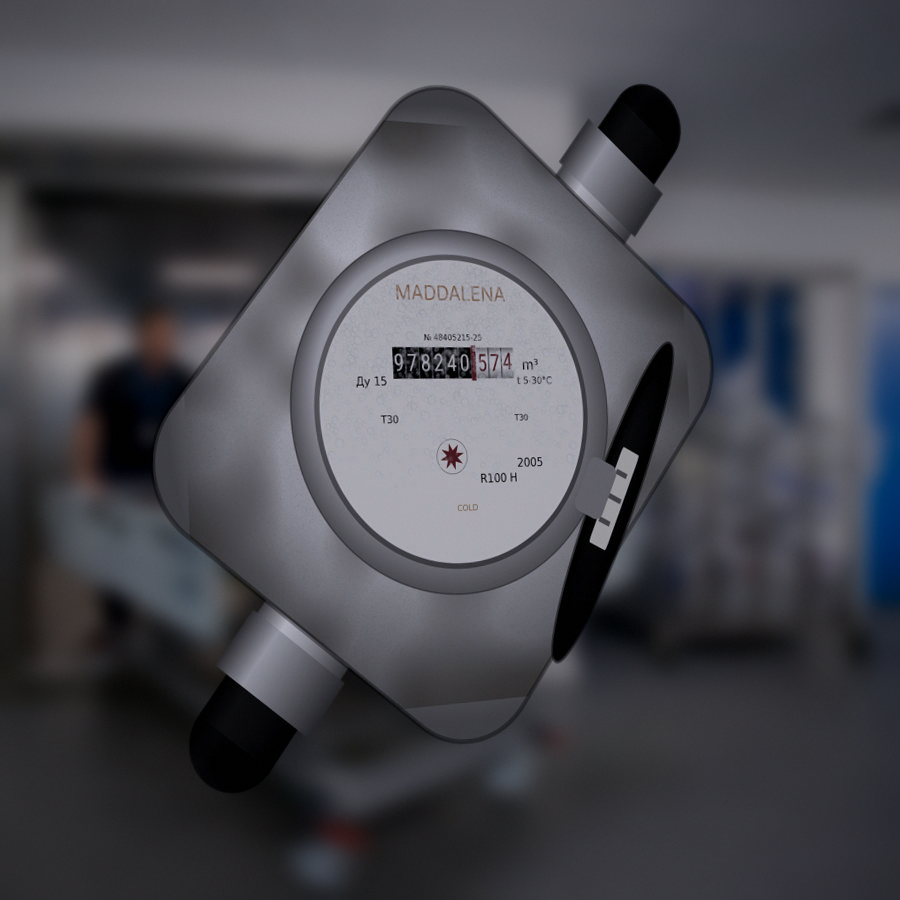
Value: 978240.574 m³
